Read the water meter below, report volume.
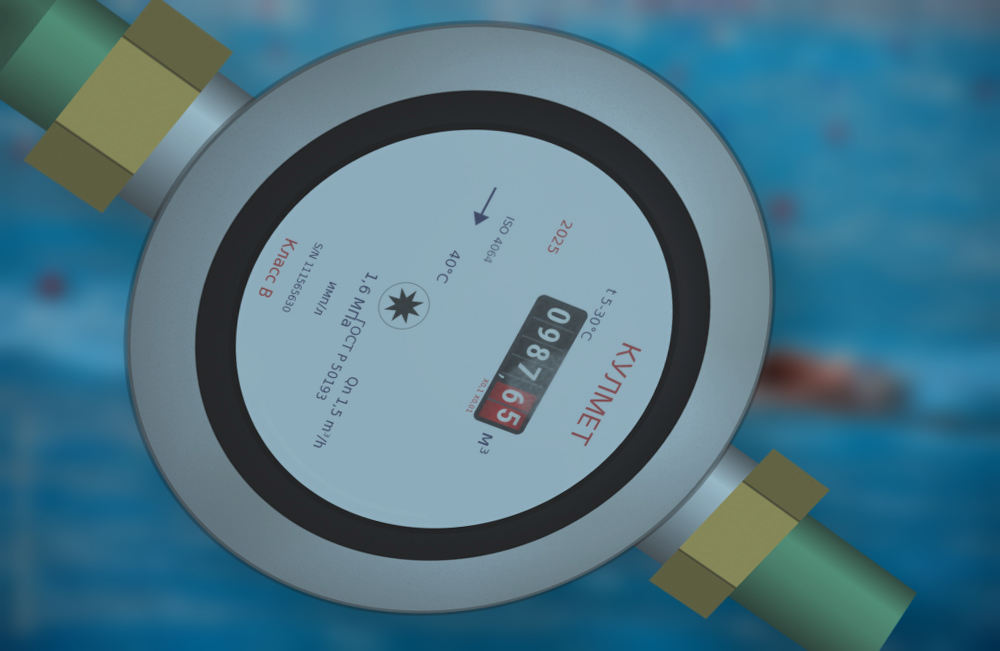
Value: 987.65 m³
